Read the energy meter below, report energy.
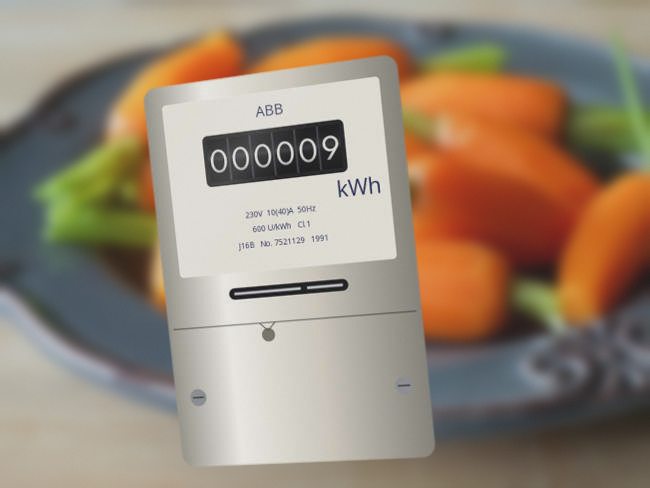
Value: 9 kWh
